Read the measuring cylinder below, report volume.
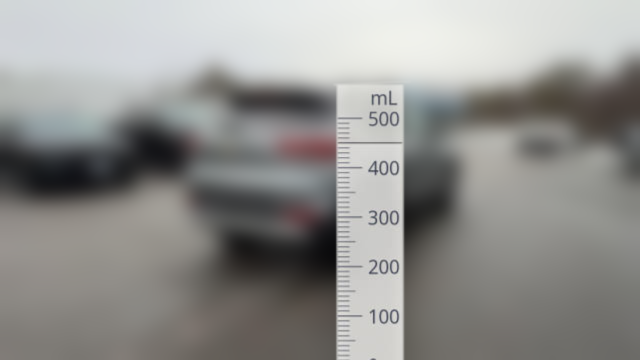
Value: 450 mL
